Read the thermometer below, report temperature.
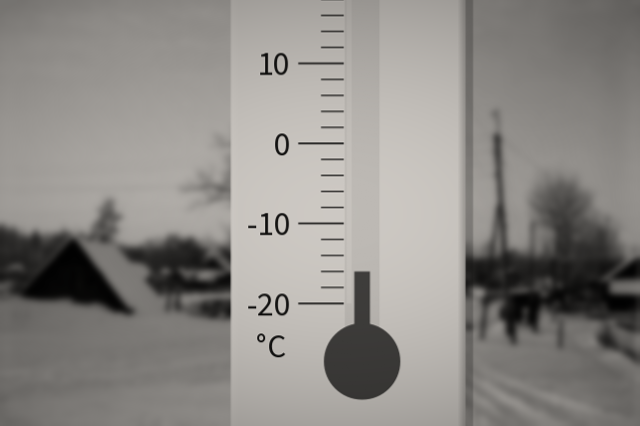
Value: -16 °C
